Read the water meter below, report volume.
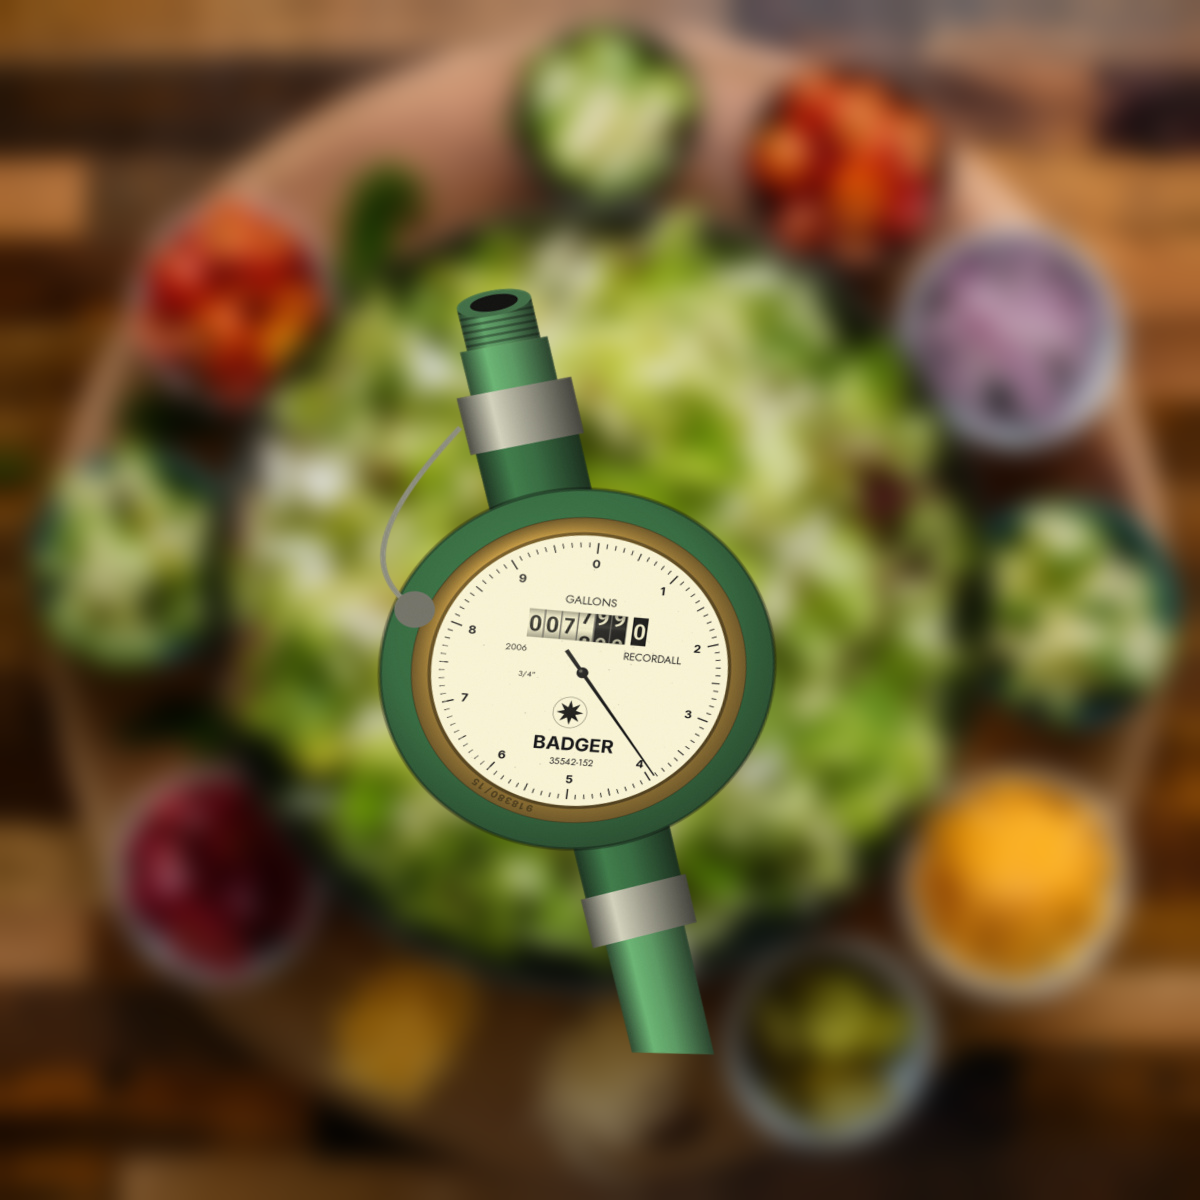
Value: 77993.9 gal
